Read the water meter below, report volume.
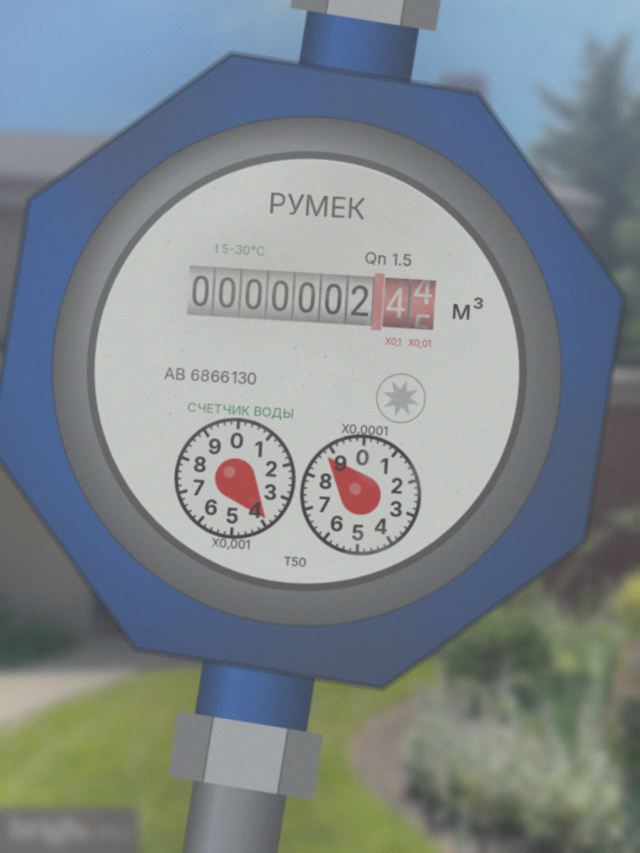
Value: 2.4438 m³
